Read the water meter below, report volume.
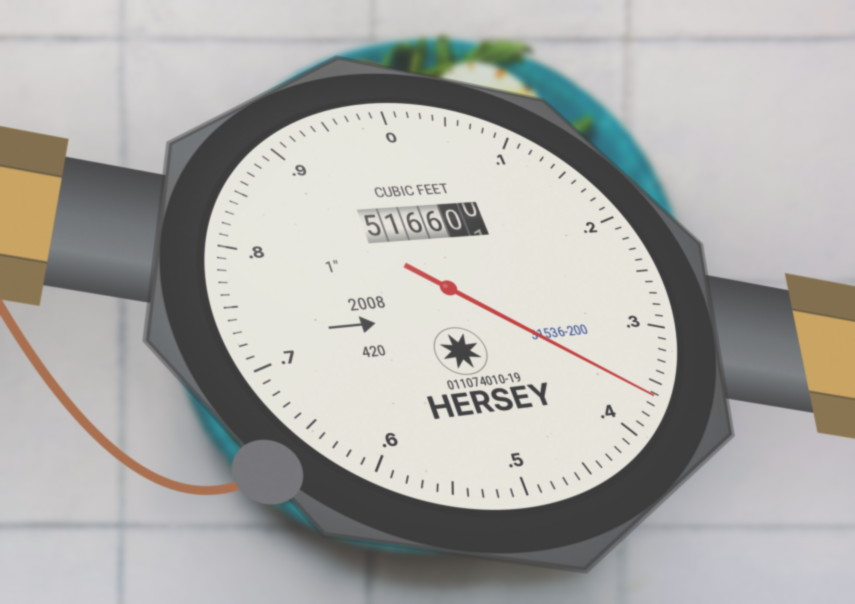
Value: 516600.36 ft³
